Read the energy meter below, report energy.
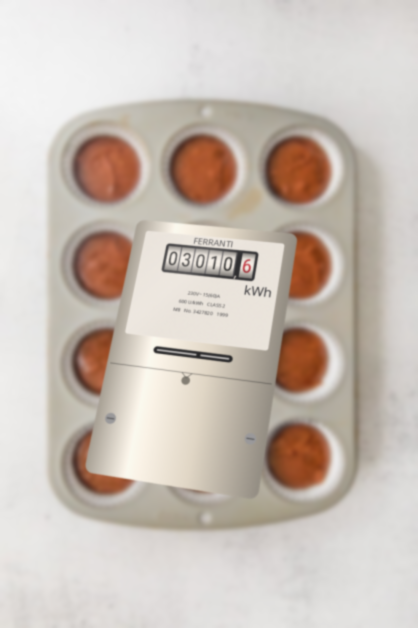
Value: 3010.6 kWh
